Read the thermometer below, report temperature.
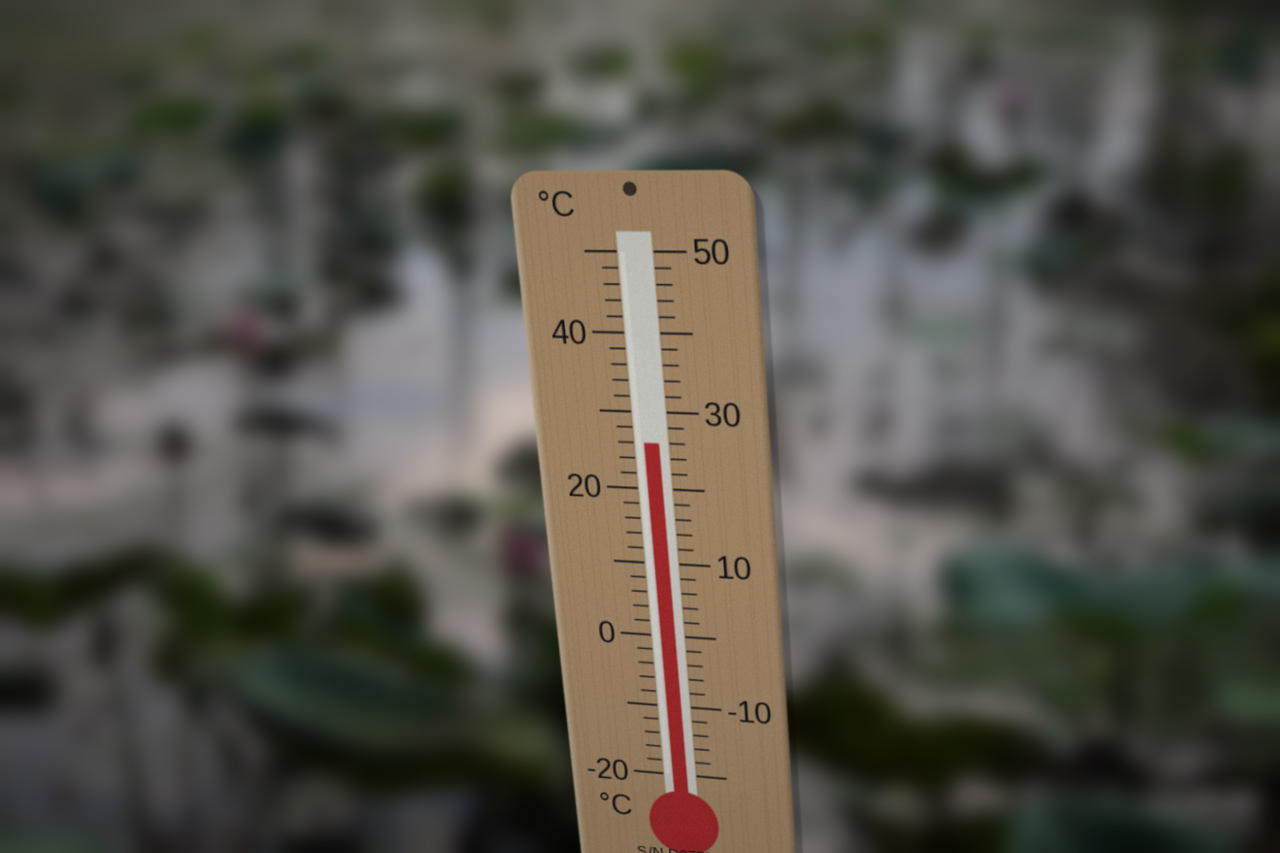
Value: 26 °C
